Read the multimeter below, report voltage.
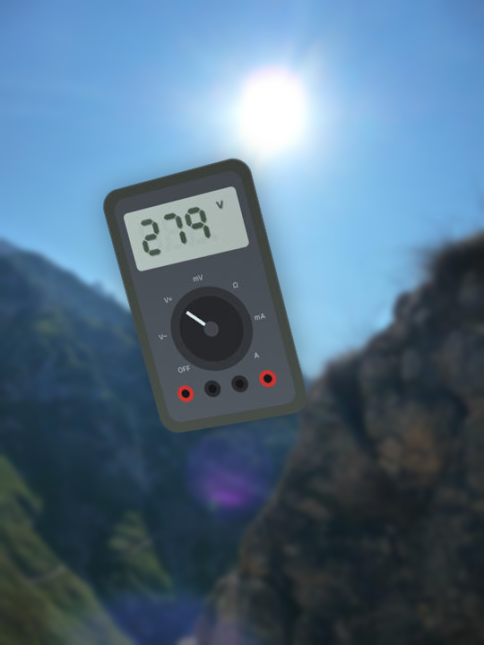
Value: 279 V
